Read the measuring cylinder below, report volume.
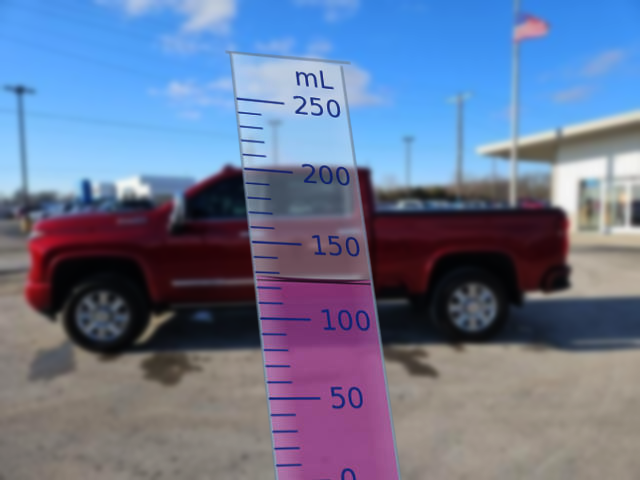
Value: 125 mL
